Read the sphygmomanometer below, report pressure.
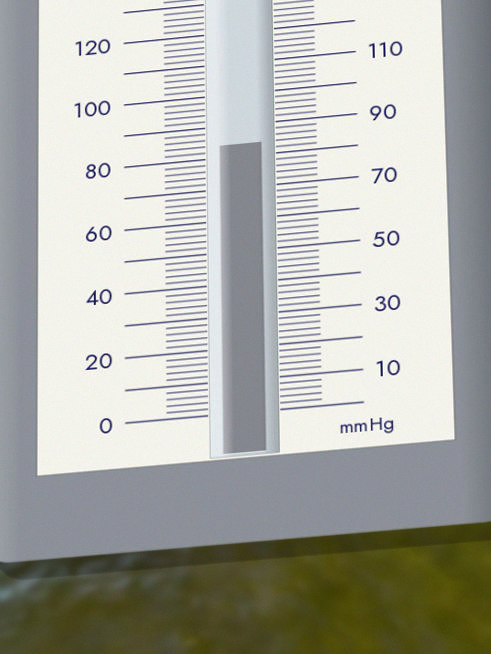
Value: 84 mmHg
